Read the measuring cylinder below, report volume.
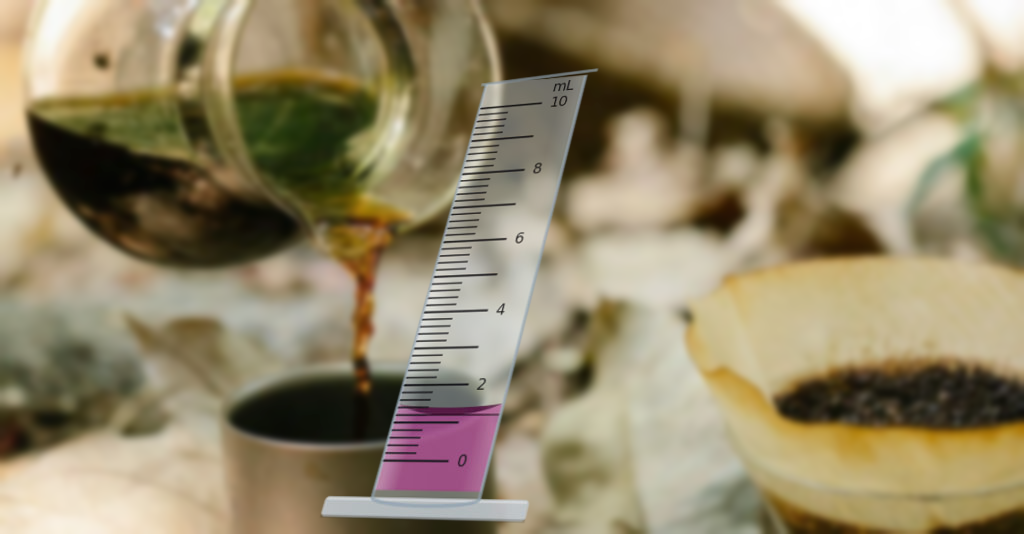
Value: 1.2 mL
